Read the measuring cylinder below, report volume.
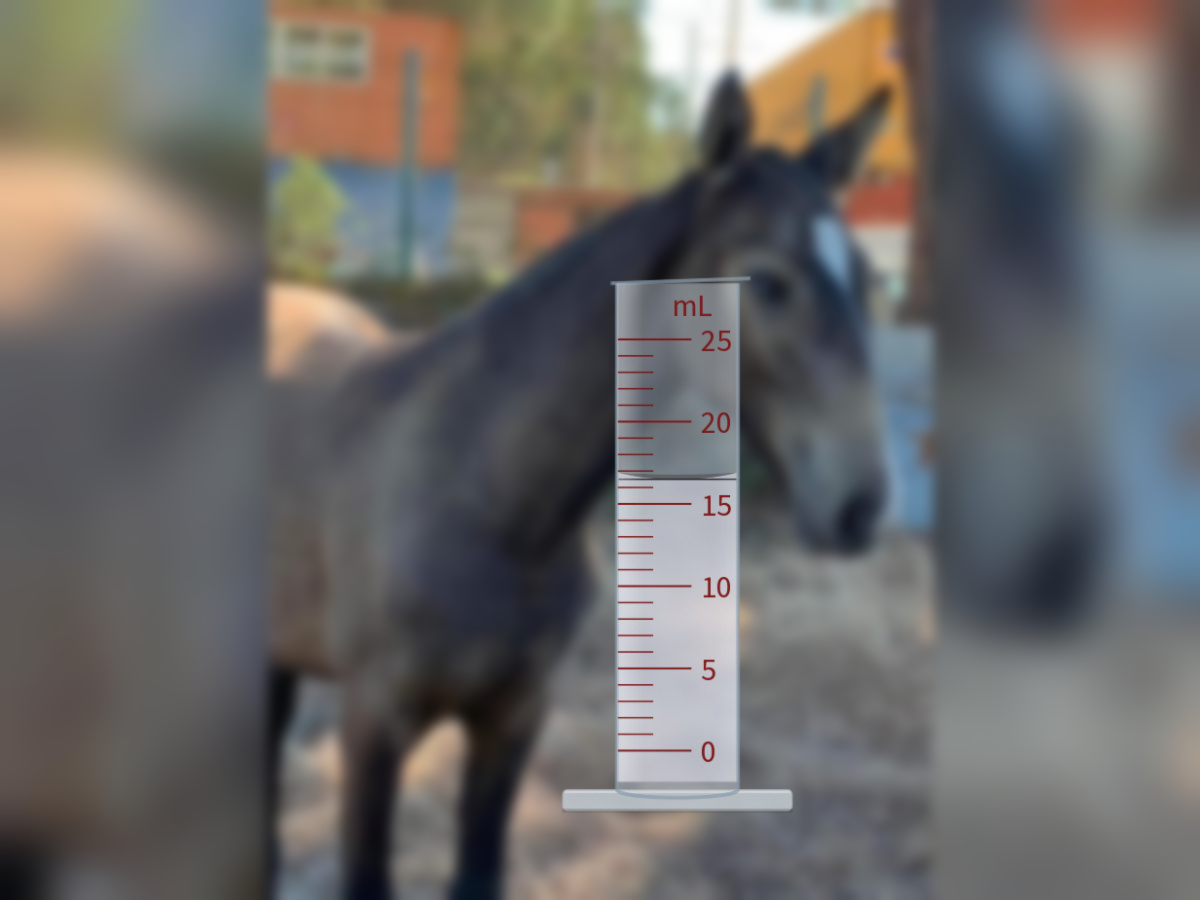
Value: 16.5 mL
